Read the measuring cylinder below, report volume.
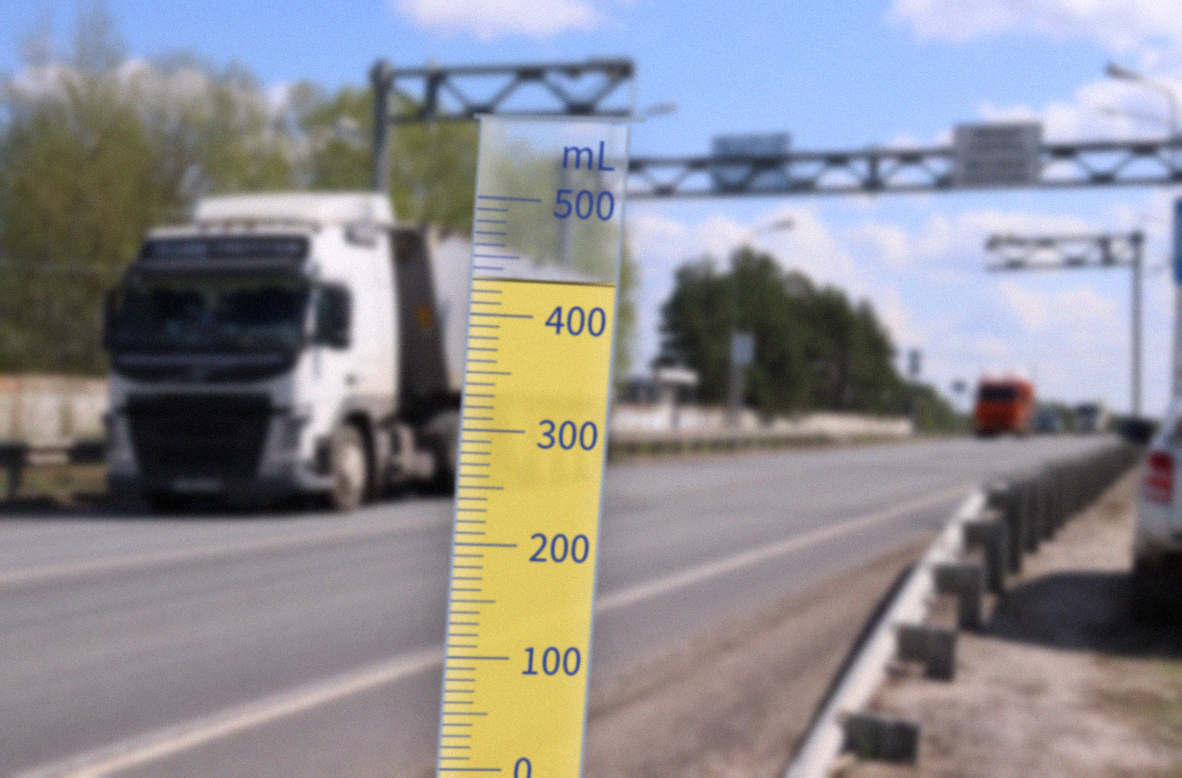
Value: 430 mL
